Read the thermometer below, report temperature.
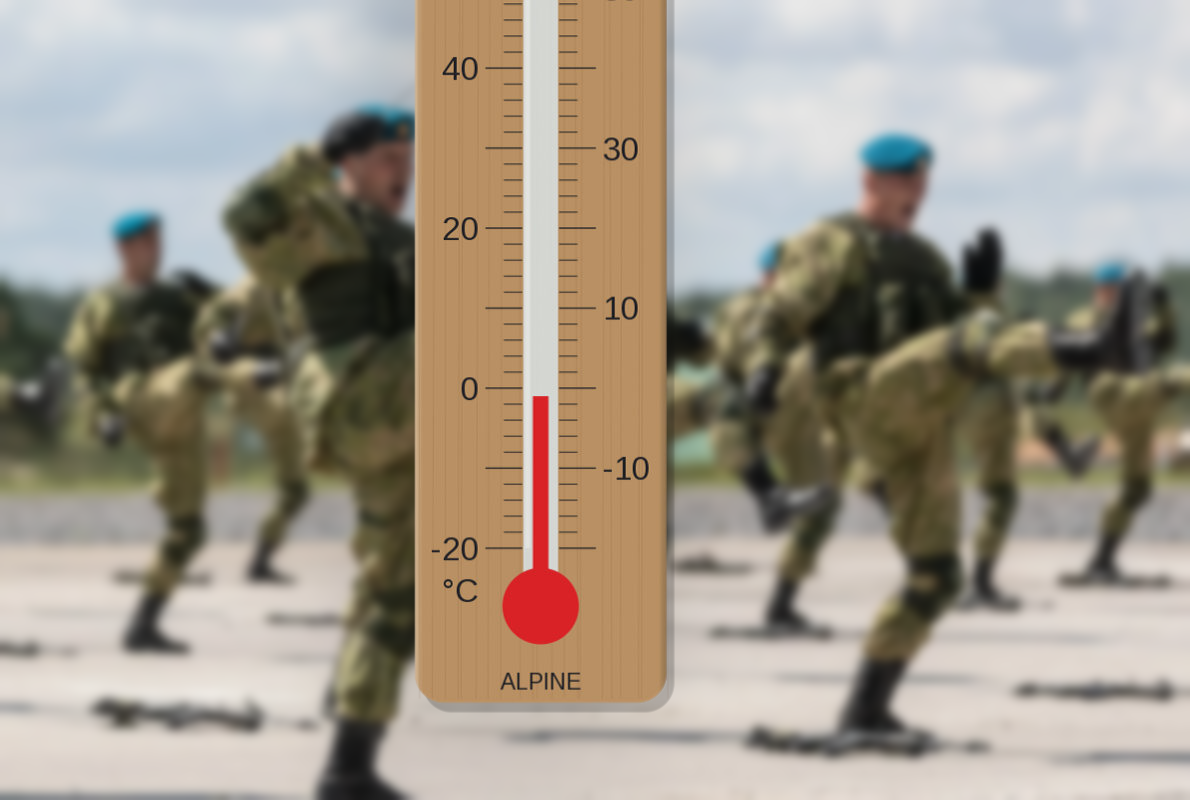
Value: -1 °C
